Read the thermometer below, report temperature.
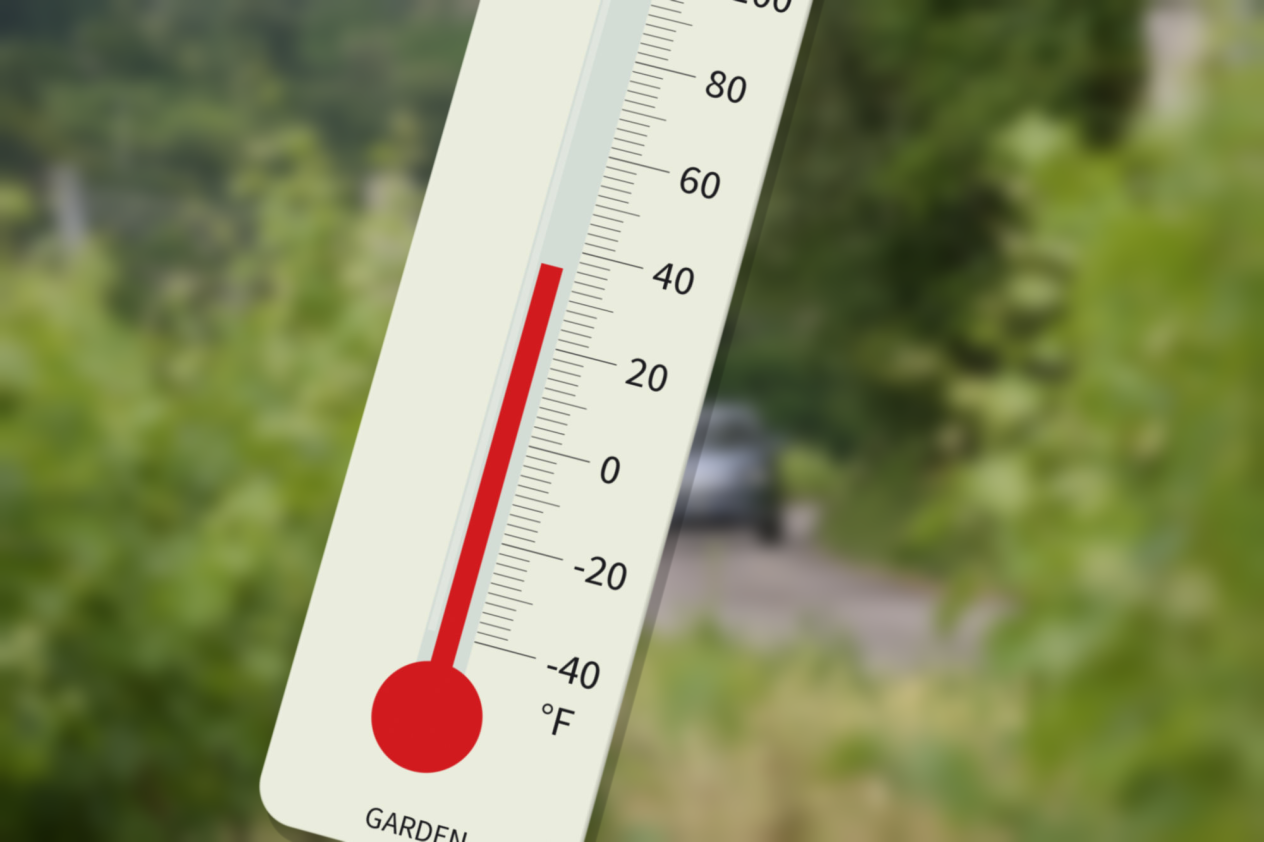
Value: 36 °F
